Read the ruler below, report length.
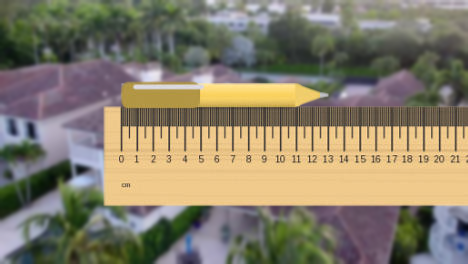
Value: 13 cm
